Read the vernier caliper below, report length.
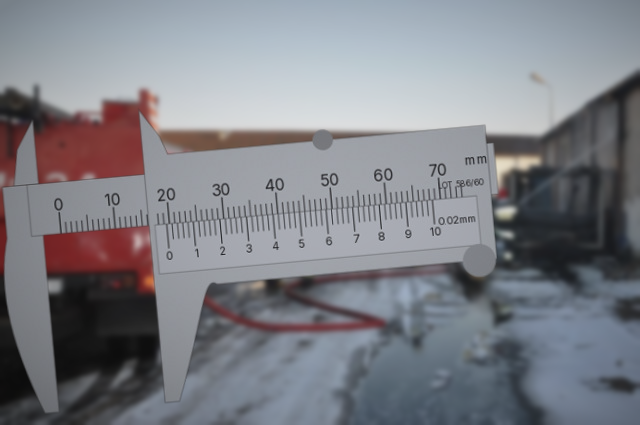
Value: 19.5 mm
